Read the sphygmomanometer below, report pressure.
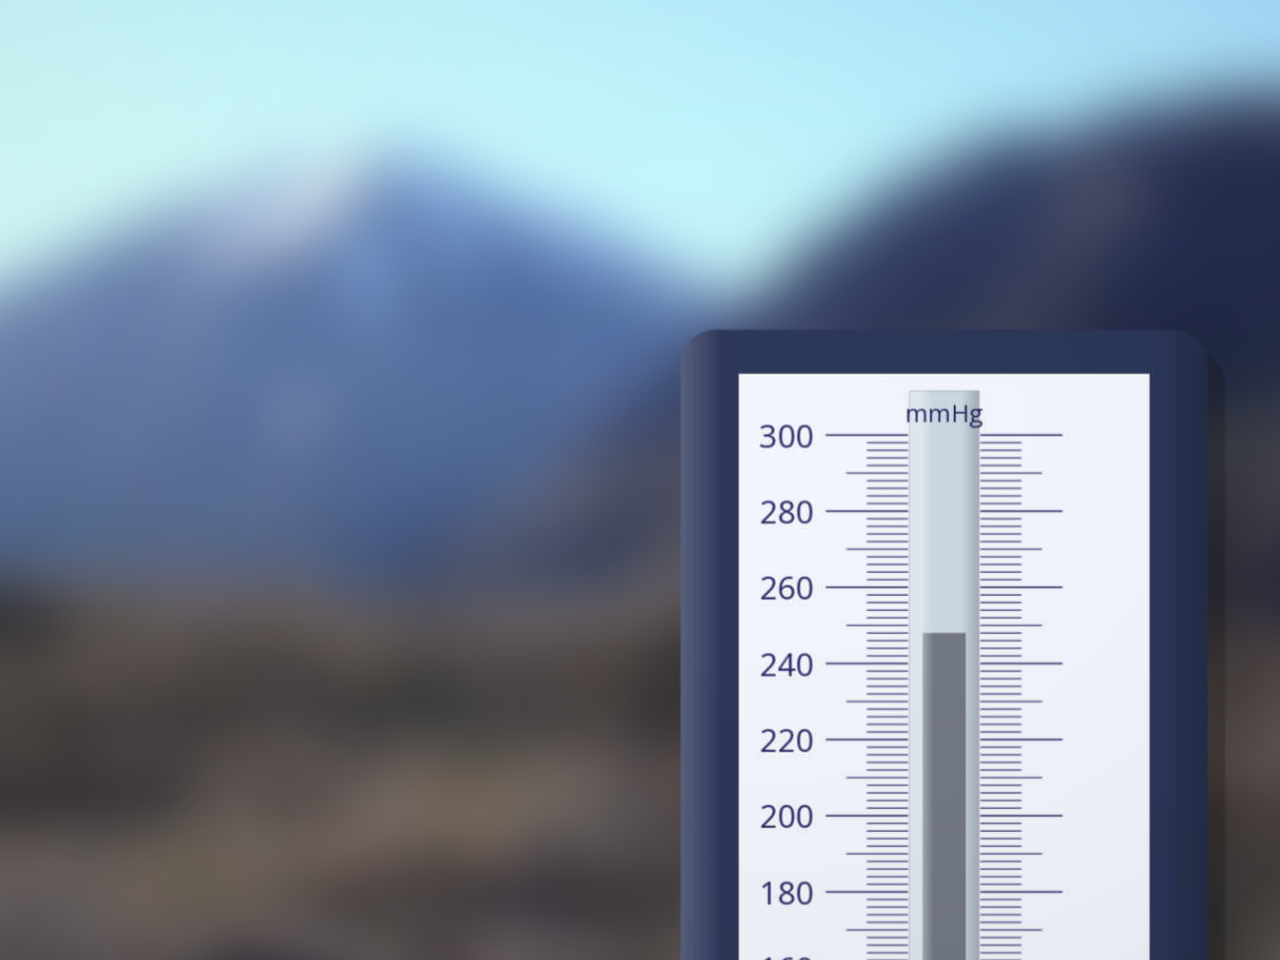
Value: 248 mmHg
